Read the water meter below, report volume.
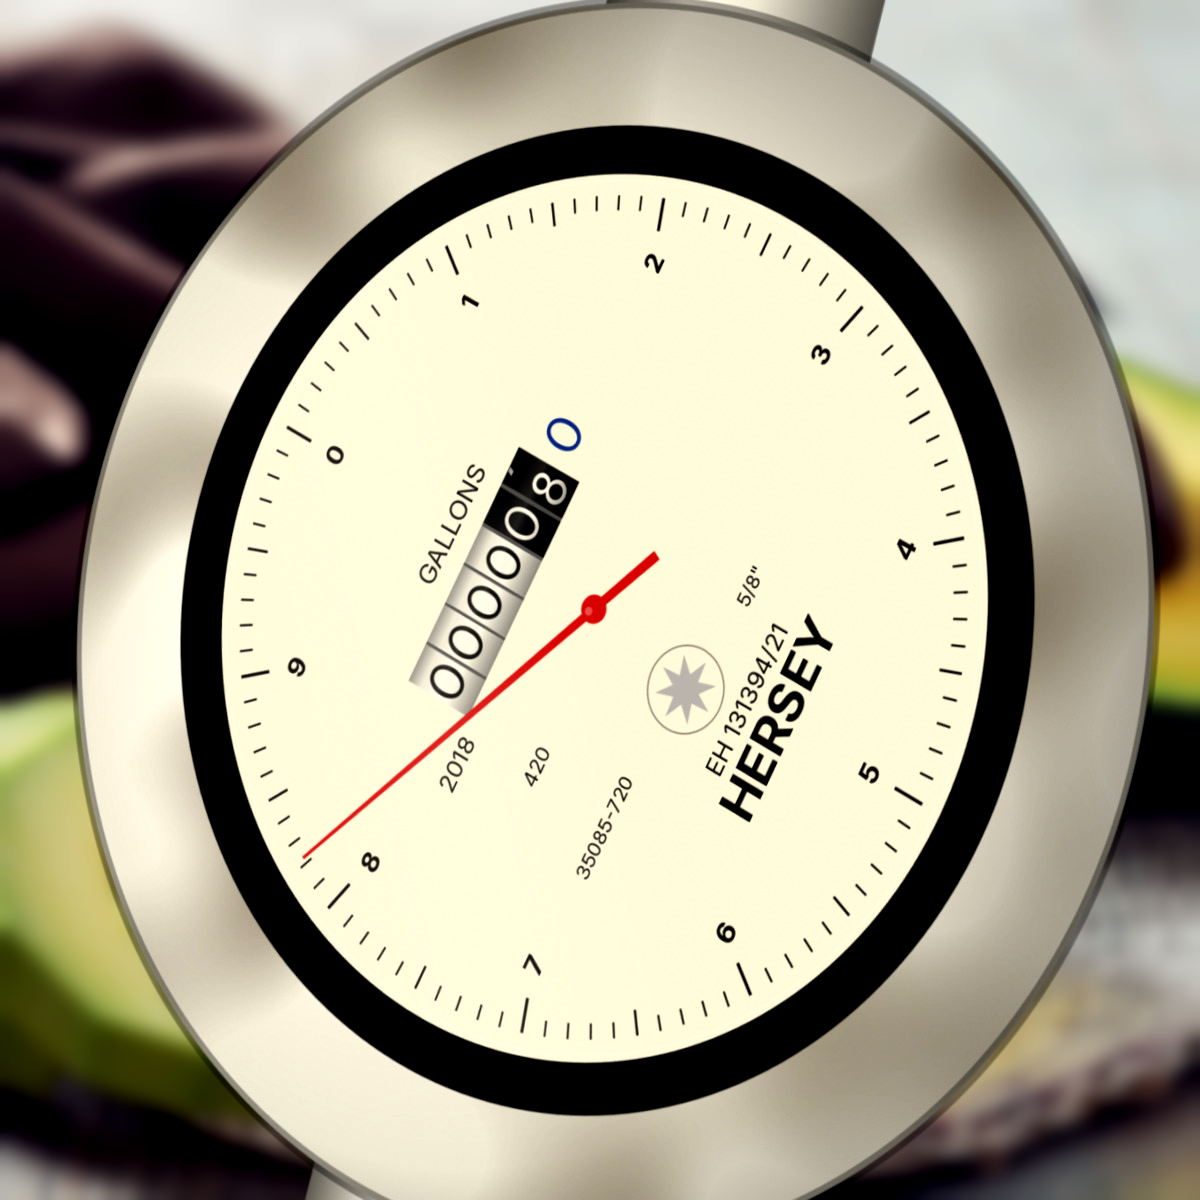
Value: 78.2 gal
